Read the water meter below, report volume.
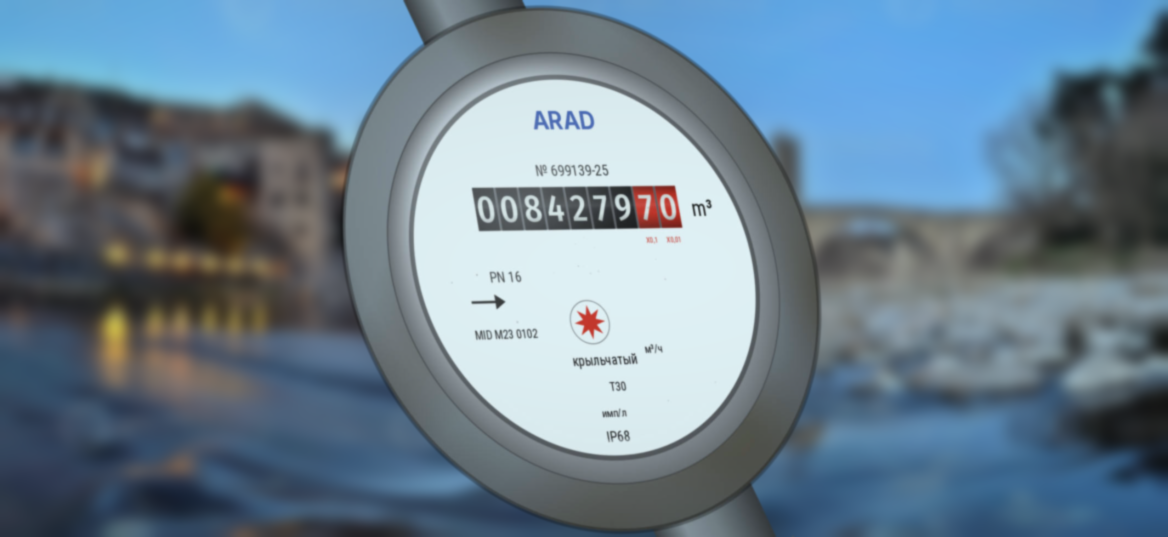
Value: 84279.70 m³
